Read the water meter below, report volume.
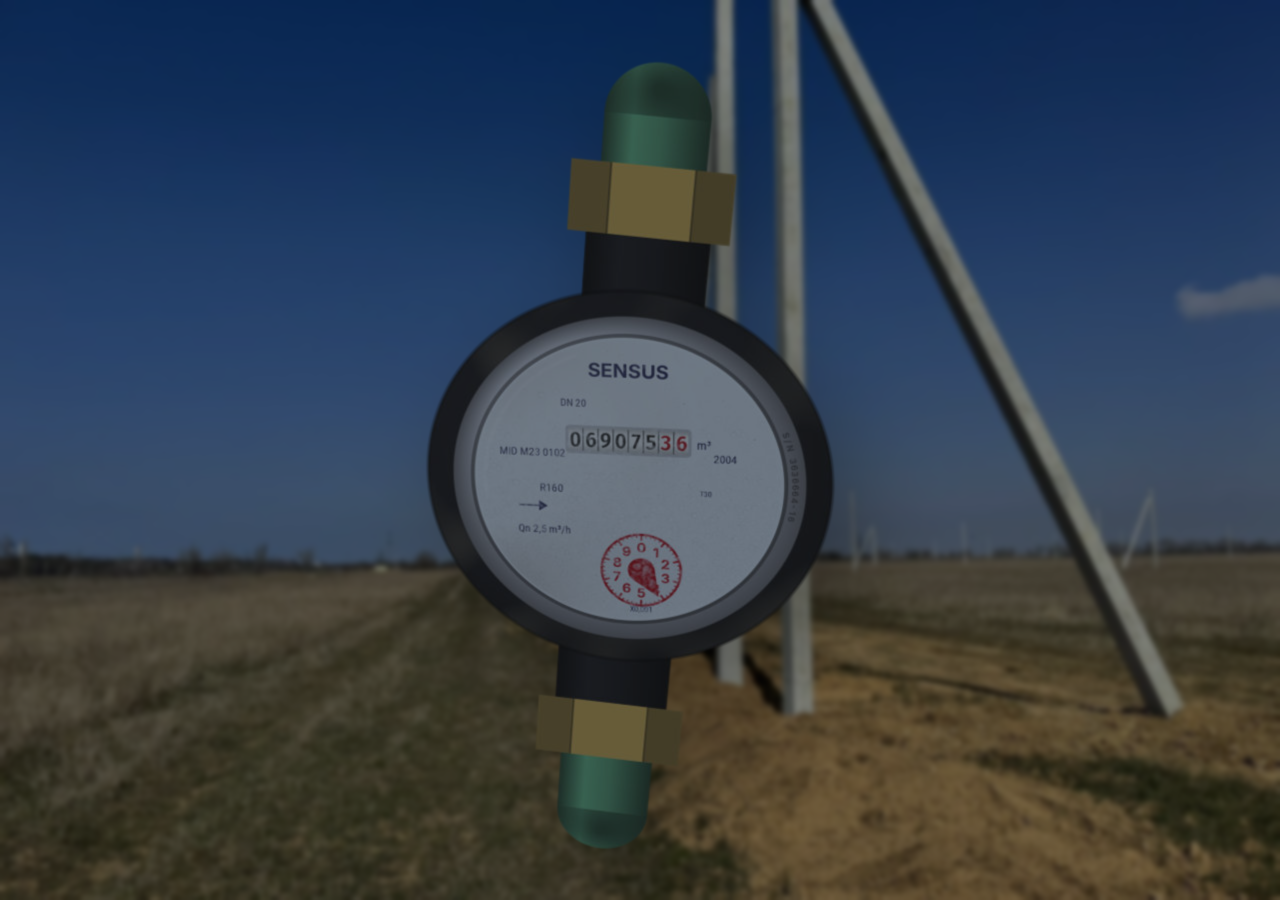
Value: 69075.364 m³
